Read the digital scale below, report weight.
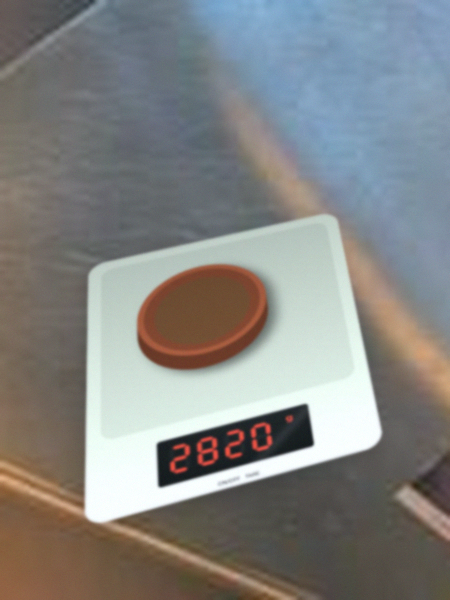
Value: 2820 g
